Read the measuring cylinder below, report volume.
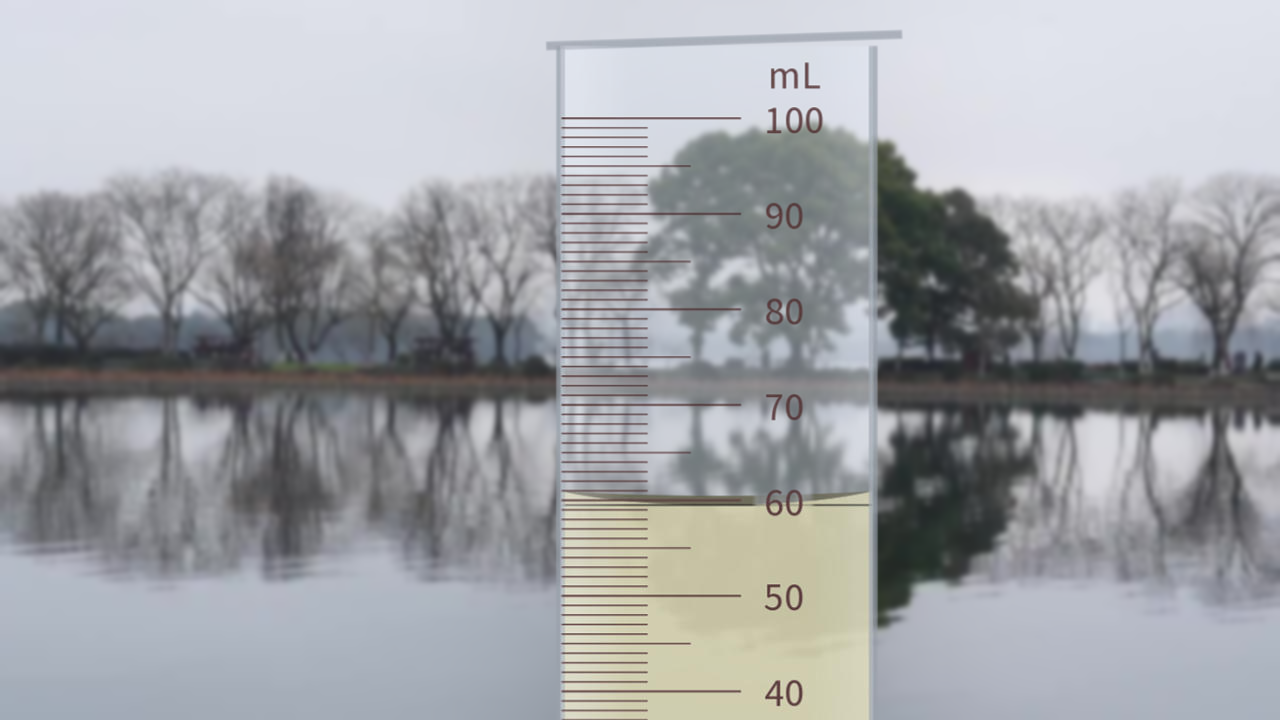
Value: 59.5 mL
